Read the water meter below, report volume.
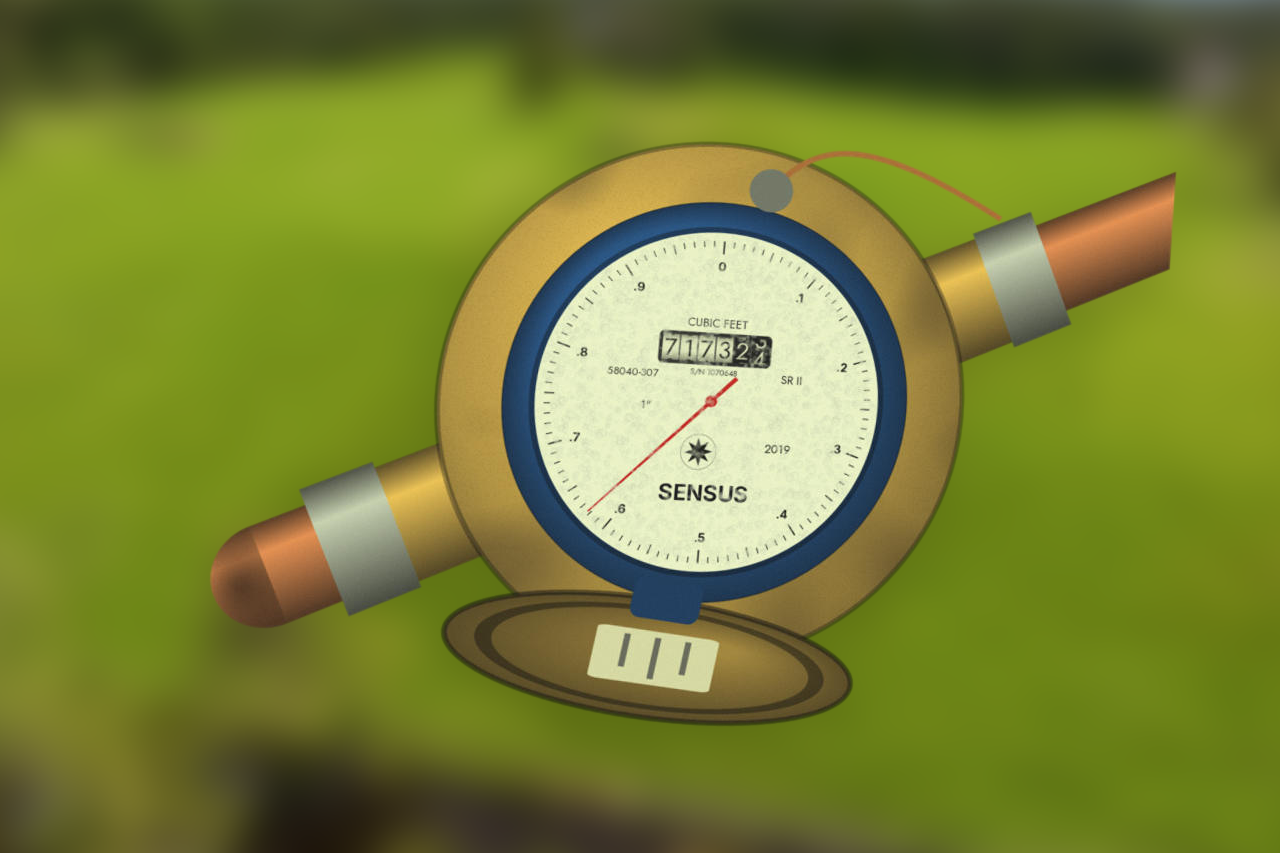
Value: 717323.62 ft³
